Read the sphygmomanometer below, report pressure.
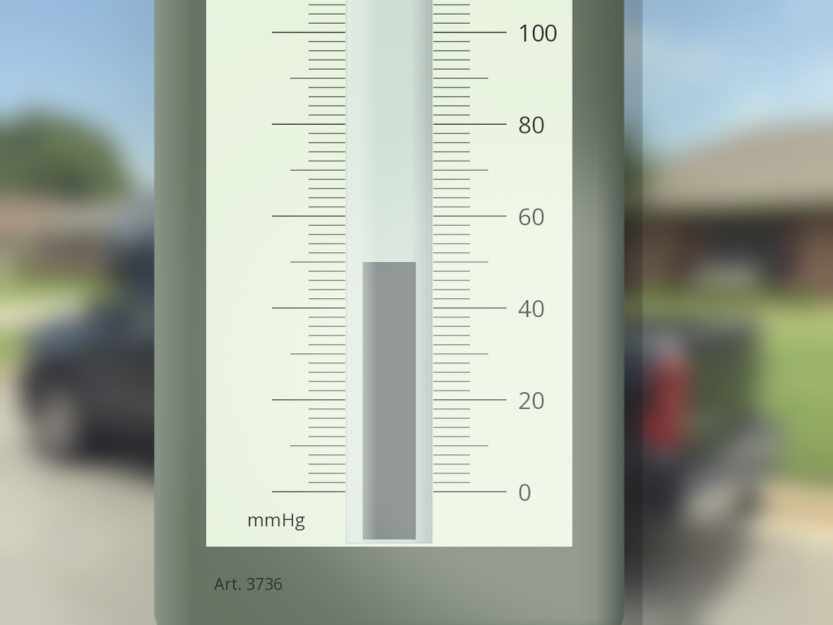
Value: 50 mmHg
